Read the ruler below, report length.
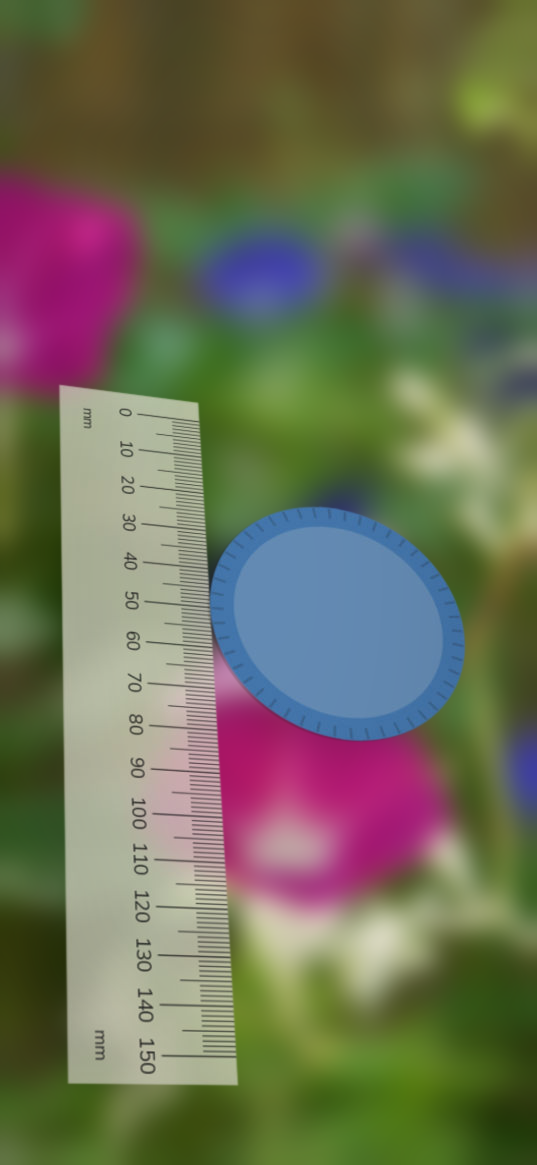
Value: 60 mm
